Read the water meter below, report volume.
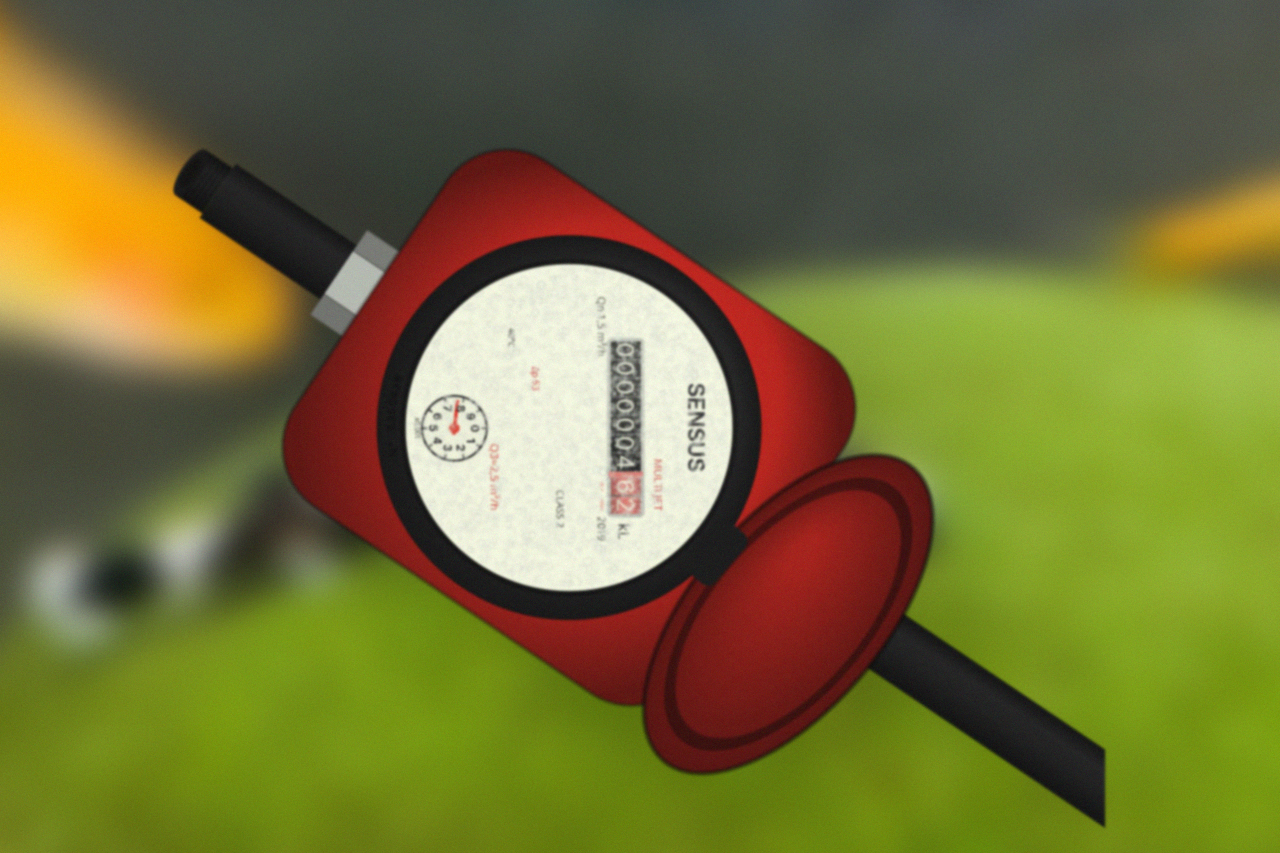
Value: 4.627 kL
